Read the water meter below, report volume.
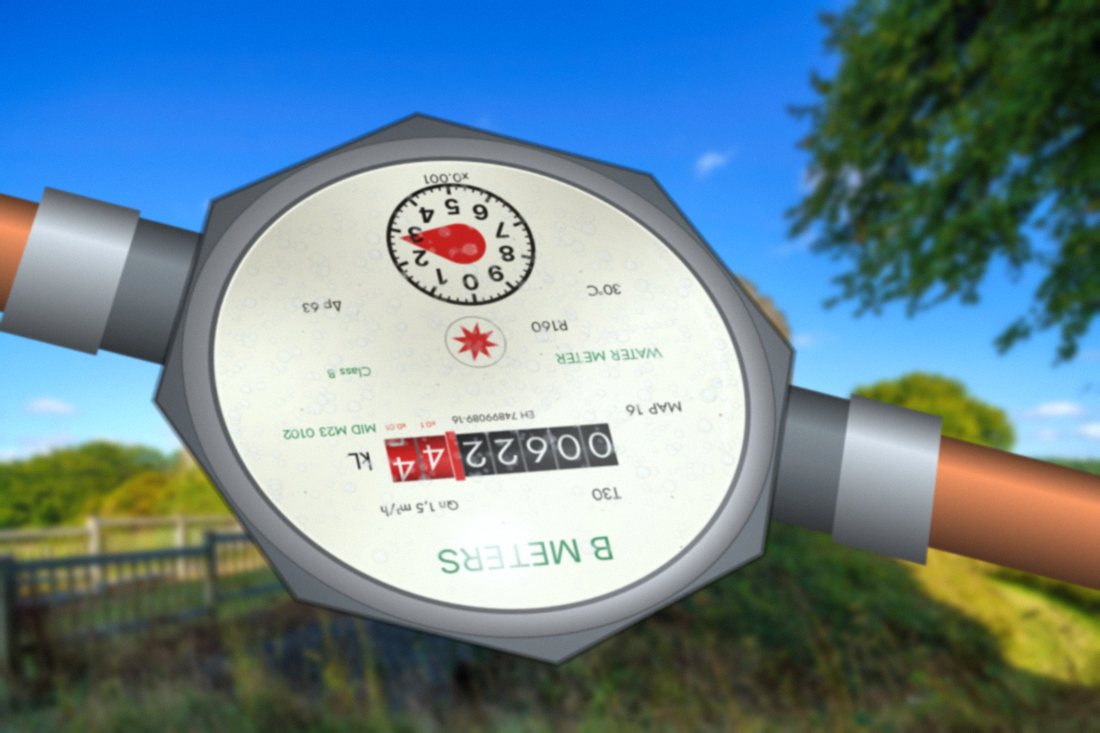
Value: 622.442 kL
